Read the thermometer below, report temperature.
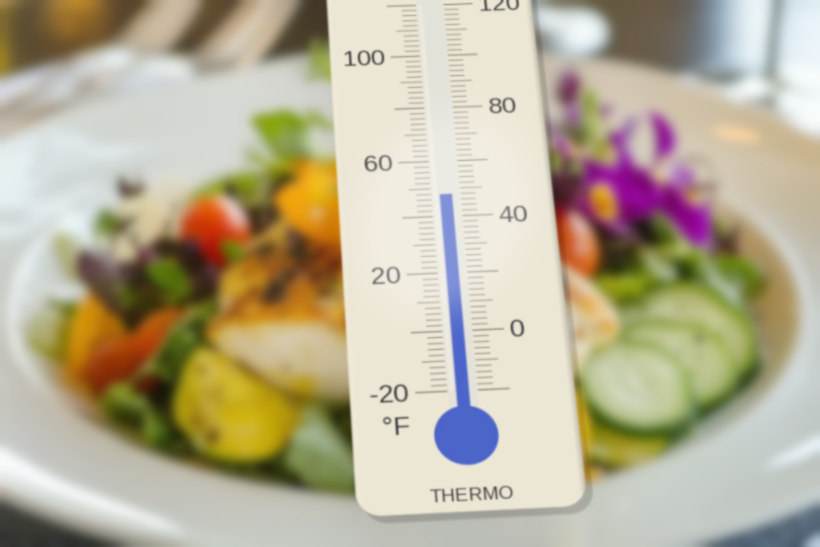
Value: 48 °F
